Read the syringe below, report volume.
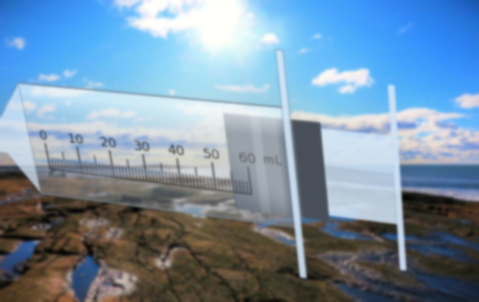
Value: 55 mL
